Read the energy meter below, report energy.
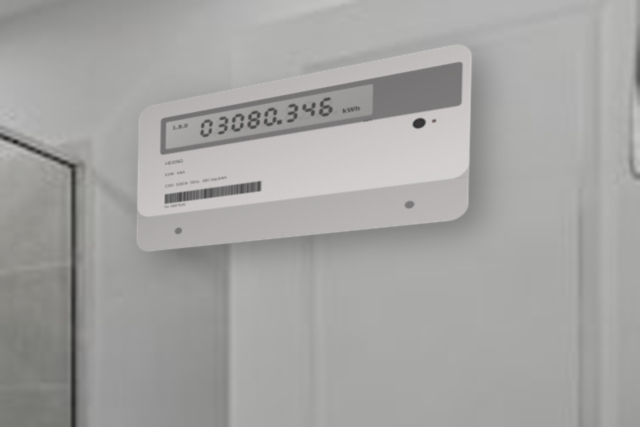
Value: 3080.346 kWh
